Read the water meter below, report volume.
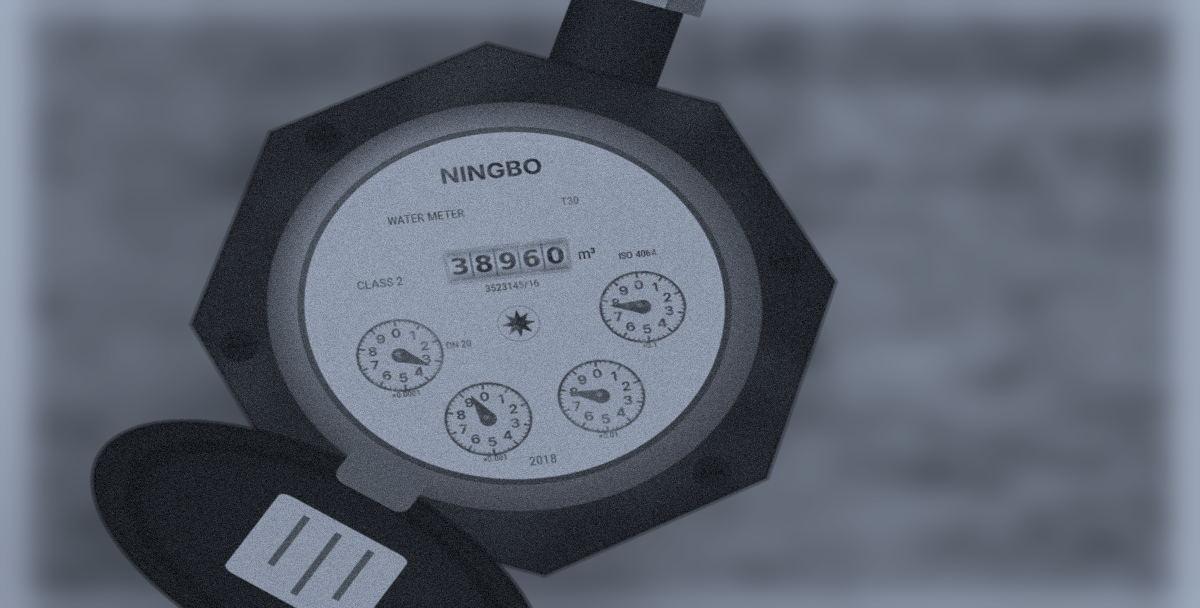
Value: 38960.7793 m³
